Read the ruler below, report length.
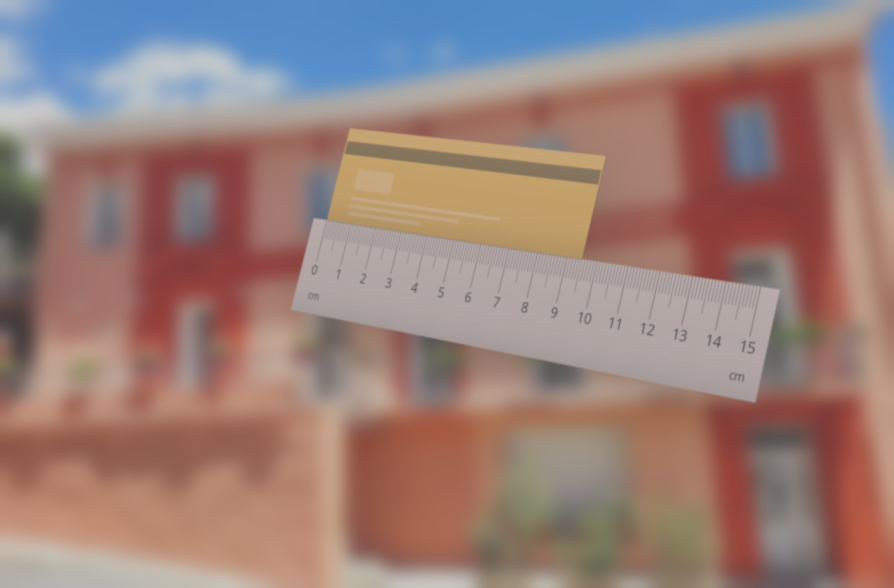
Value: 9.5 cm
